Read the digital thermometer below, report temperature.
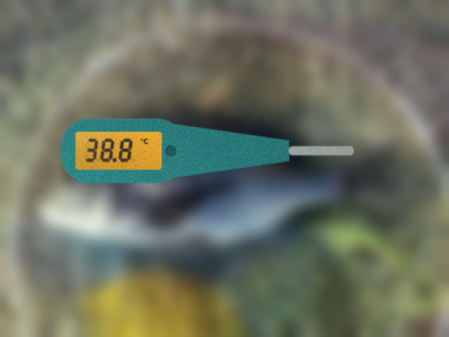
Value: 38.8 °C
